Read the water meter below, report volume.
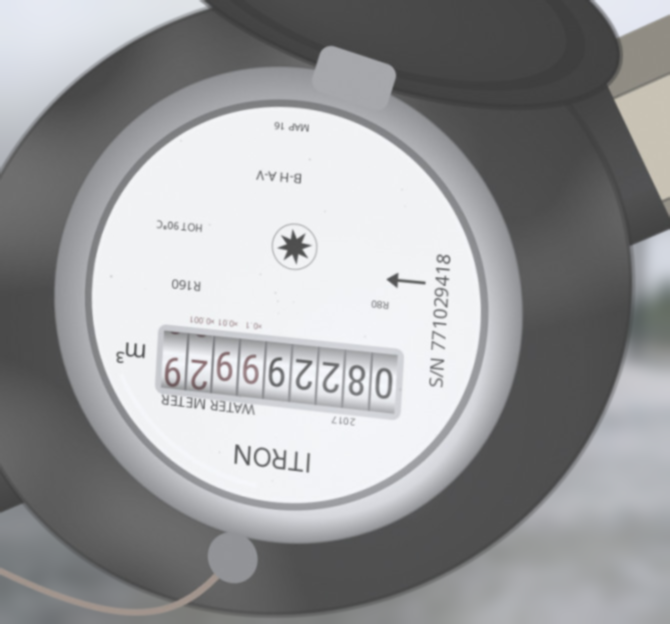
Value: 8229.9929 m³
